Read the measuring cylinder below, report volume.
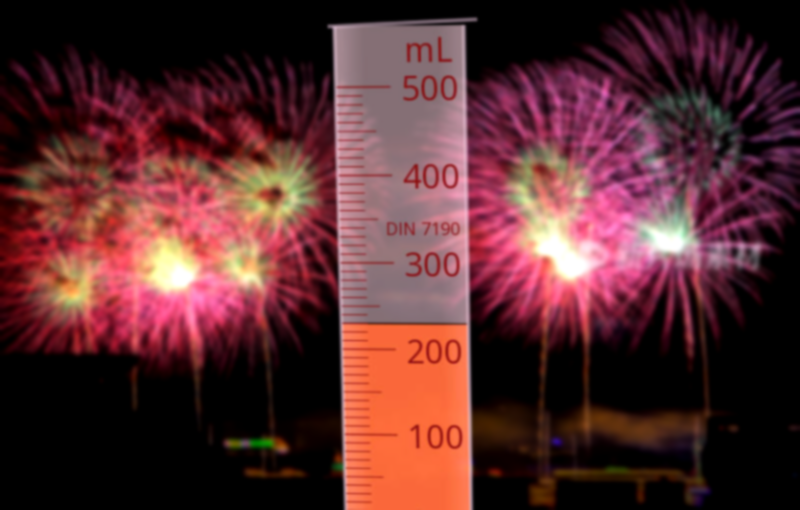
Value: 230 mL
